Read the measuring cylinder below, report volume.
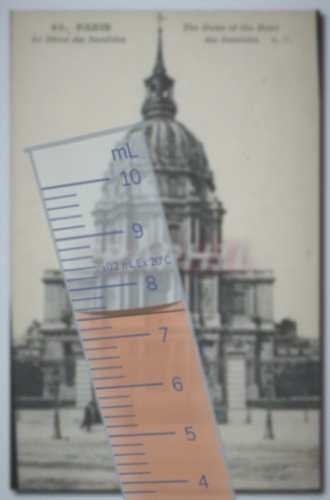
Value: 7.4 mL
